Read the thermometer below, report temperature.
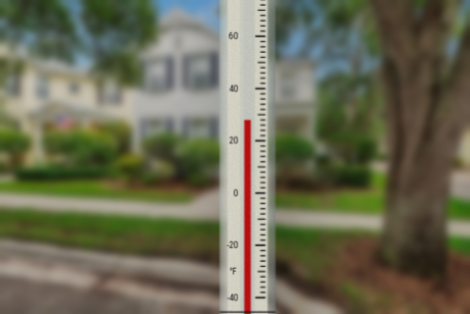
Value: 28 °F
